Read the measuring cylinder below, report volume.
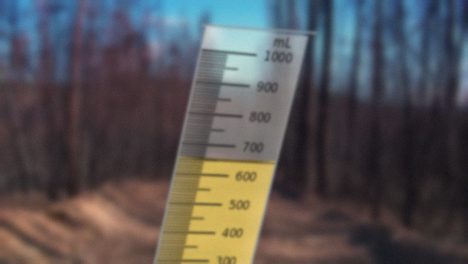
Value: 650 mL
